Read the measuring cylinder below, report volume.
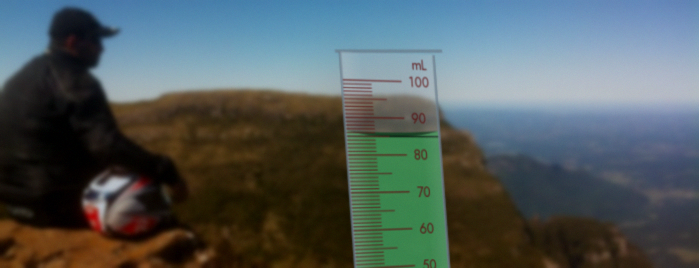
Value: 85 mL
